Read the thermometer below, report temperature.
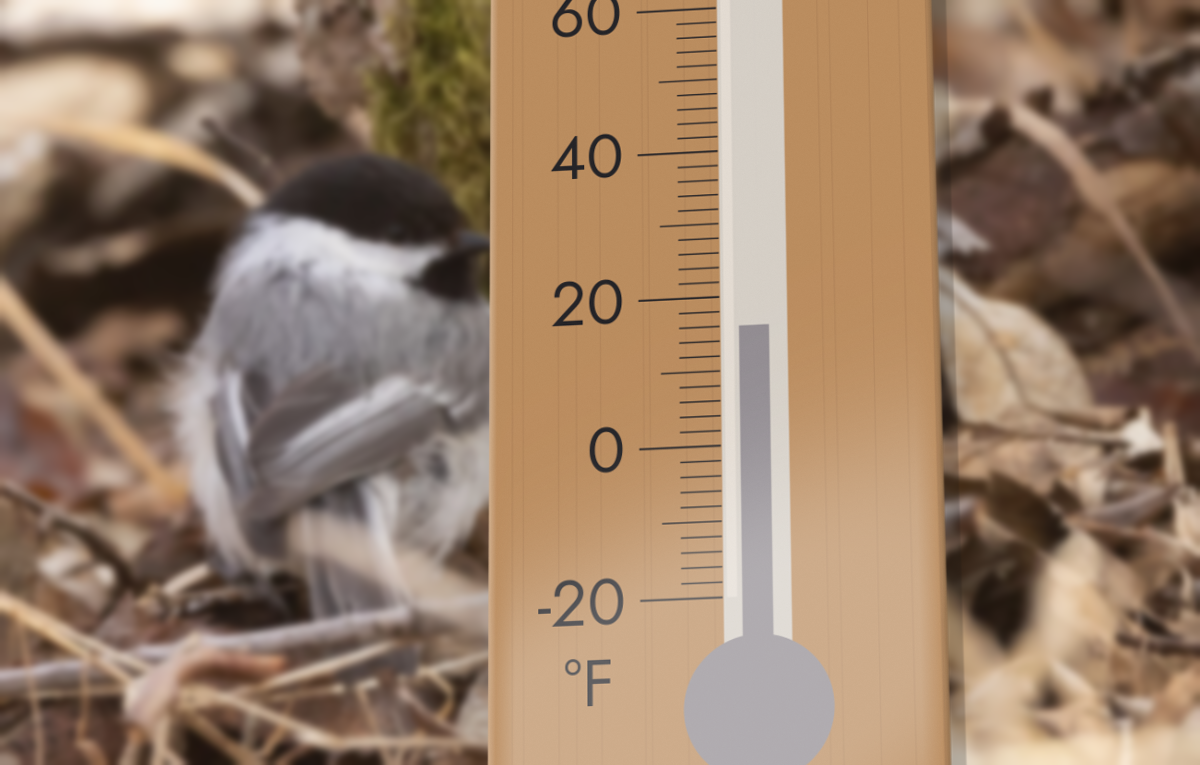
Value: 16 °F
